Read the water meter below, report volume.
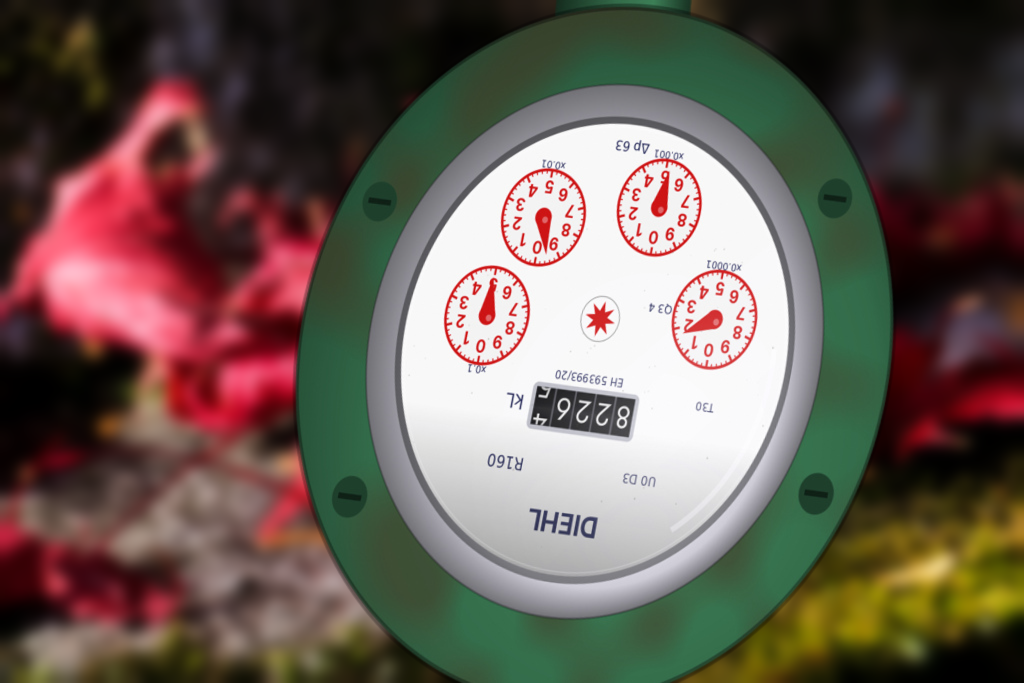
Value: 82264.4951 kL
